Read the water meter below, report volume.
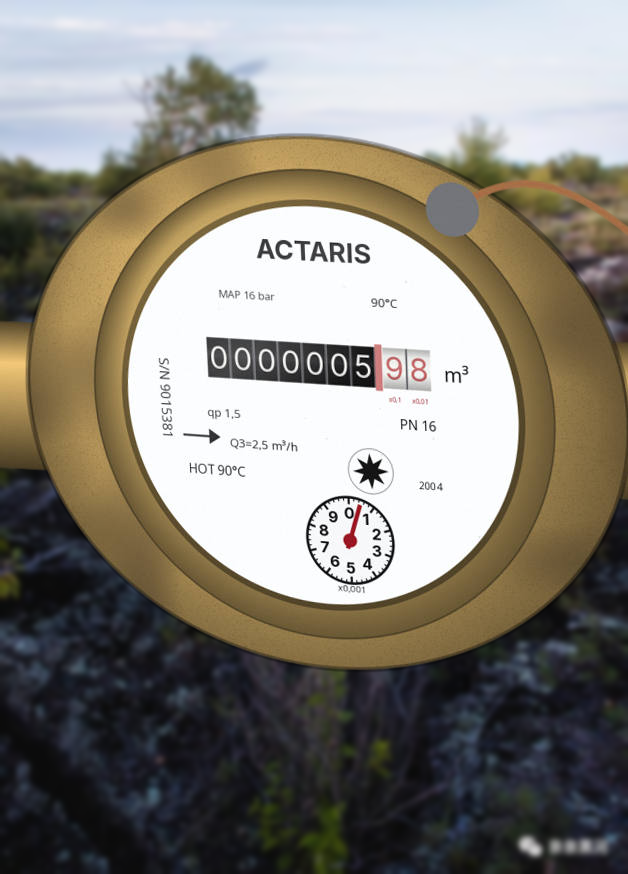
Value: 5.980 m³
